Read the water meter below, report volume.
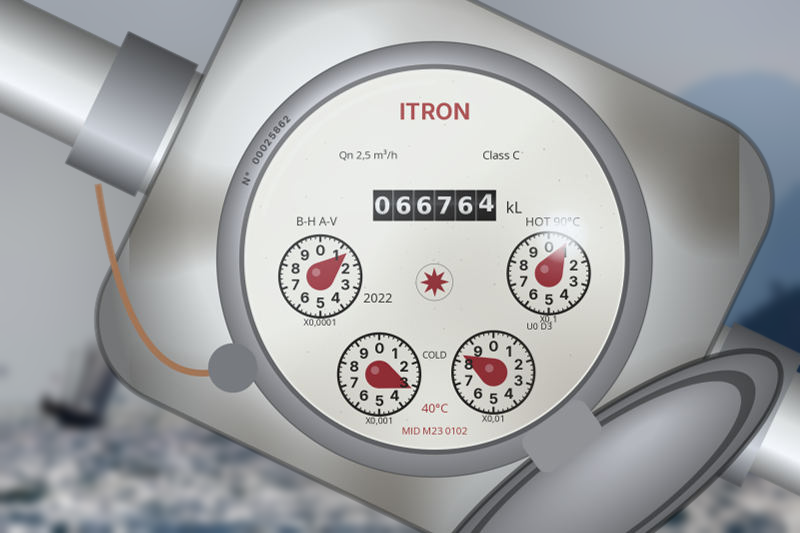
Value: 66764.0831 kL
